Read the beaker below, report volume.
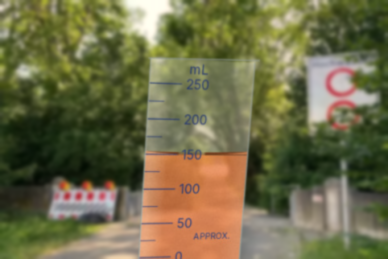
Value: 150 mL
